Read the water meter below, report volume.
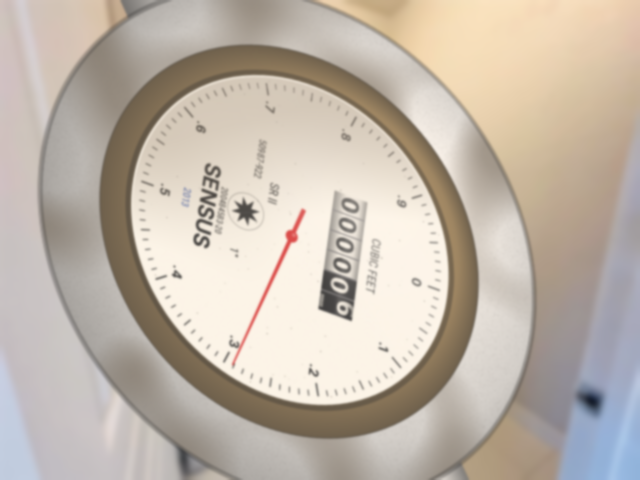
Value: 6.29 ft³
